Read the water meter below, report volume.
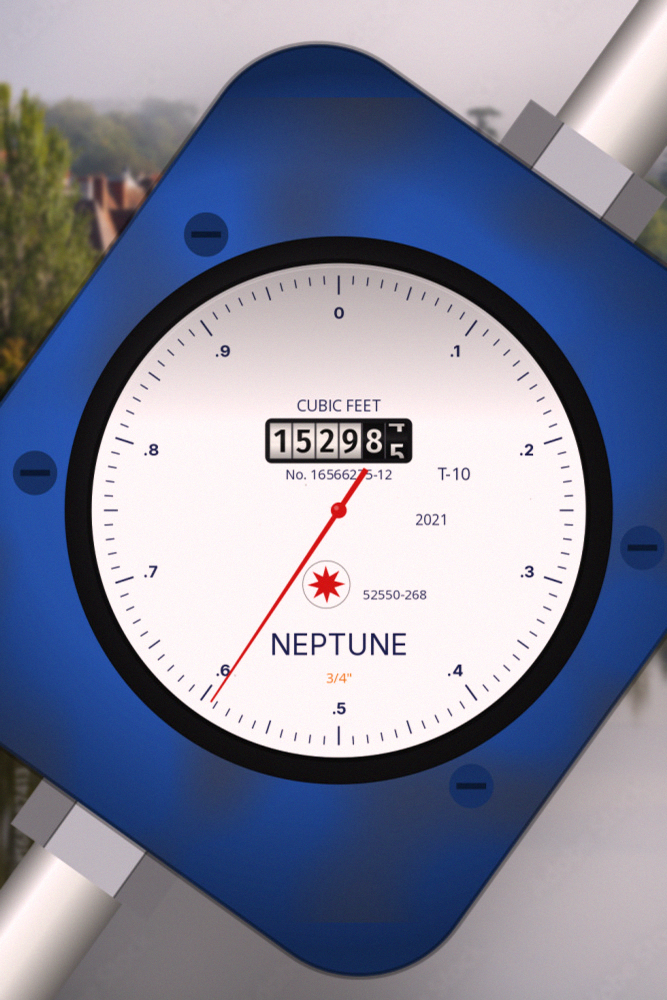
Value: 152984.59 ft³
